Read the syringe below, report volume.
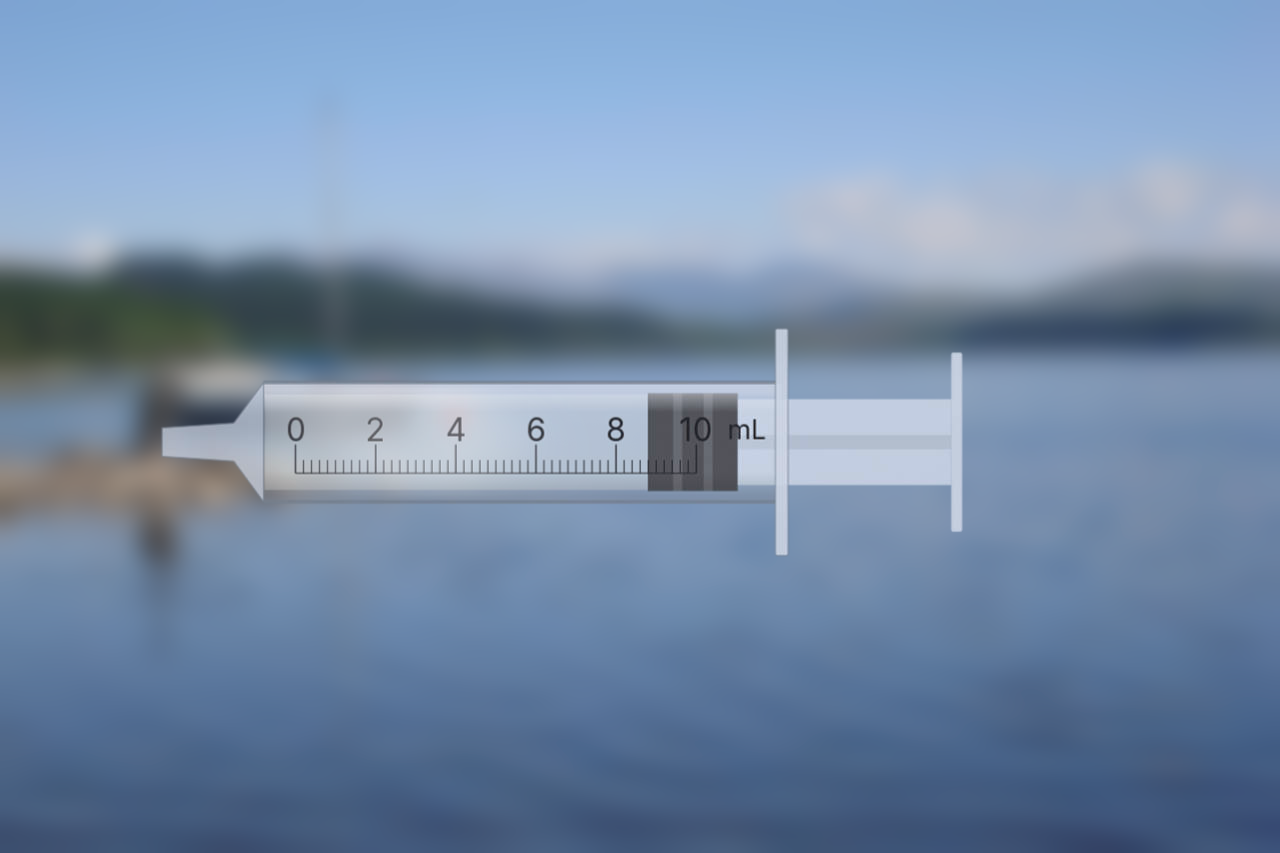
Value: 8.8 mL
